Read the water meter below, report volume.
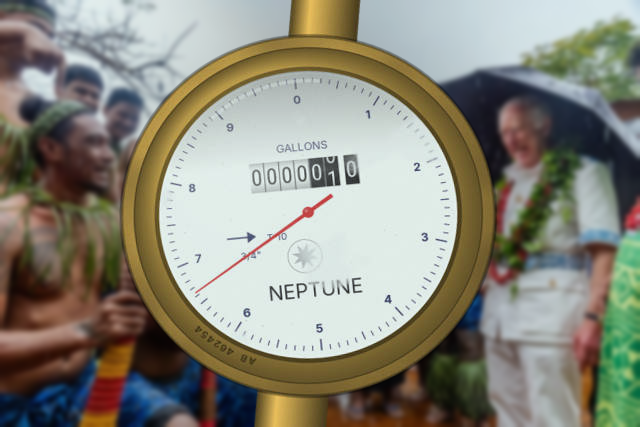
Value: 6.6 gal
